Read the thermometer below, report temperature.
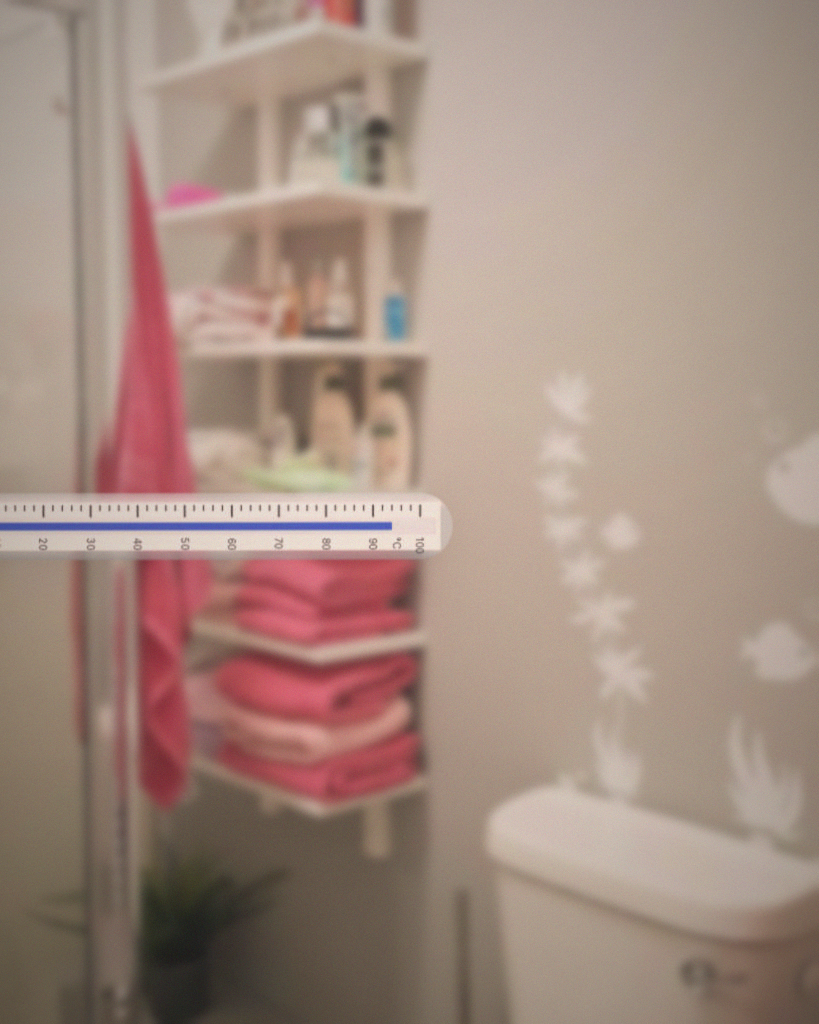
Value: 94 °C
